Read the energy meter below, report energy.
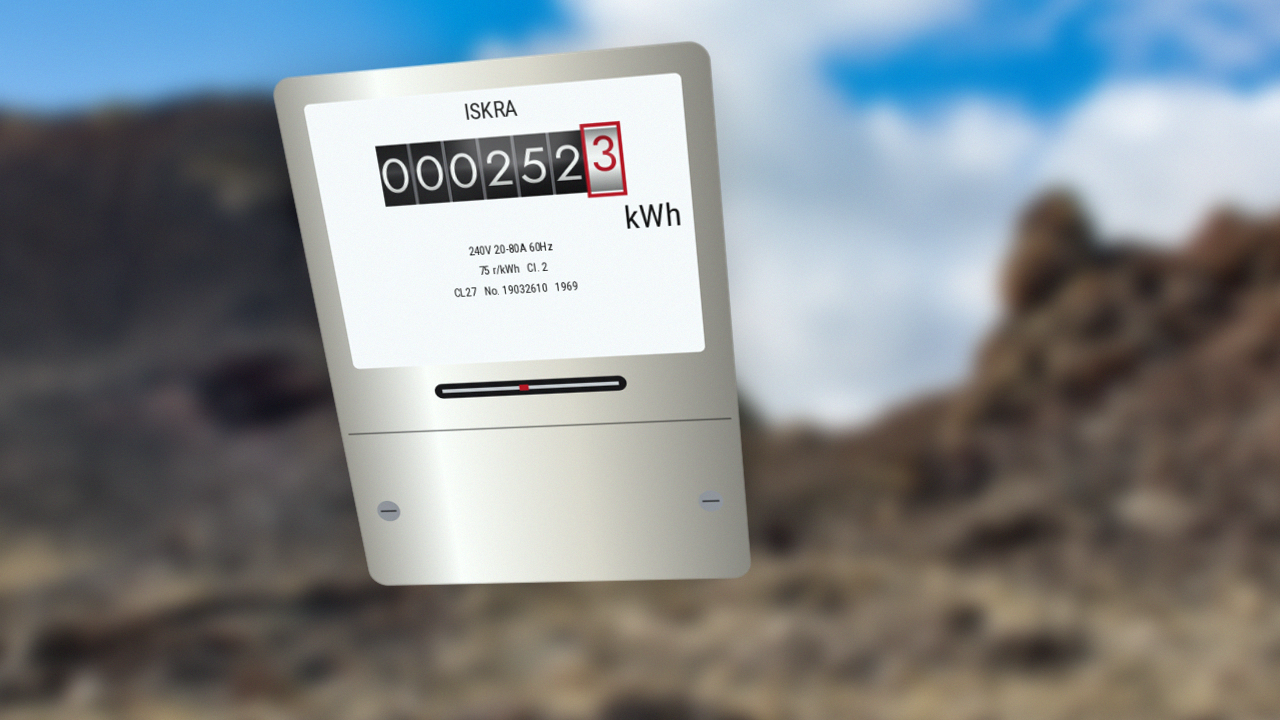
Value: 252.3 kWh
